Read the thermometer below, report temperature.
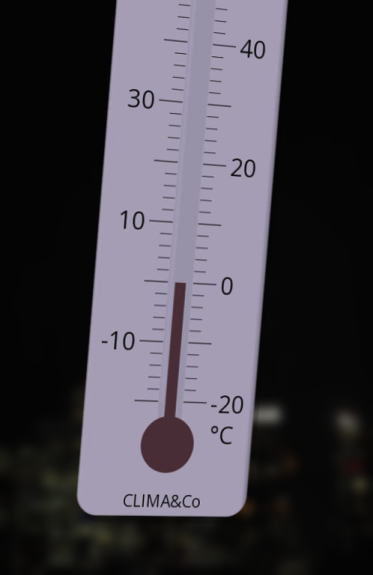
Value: 0 °C
